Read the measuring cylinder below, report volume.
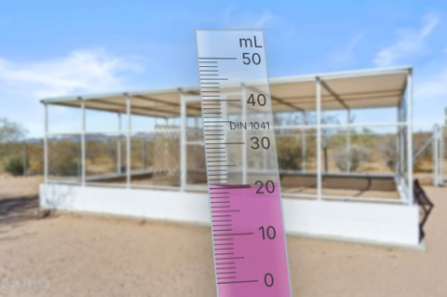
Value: 20 mL
